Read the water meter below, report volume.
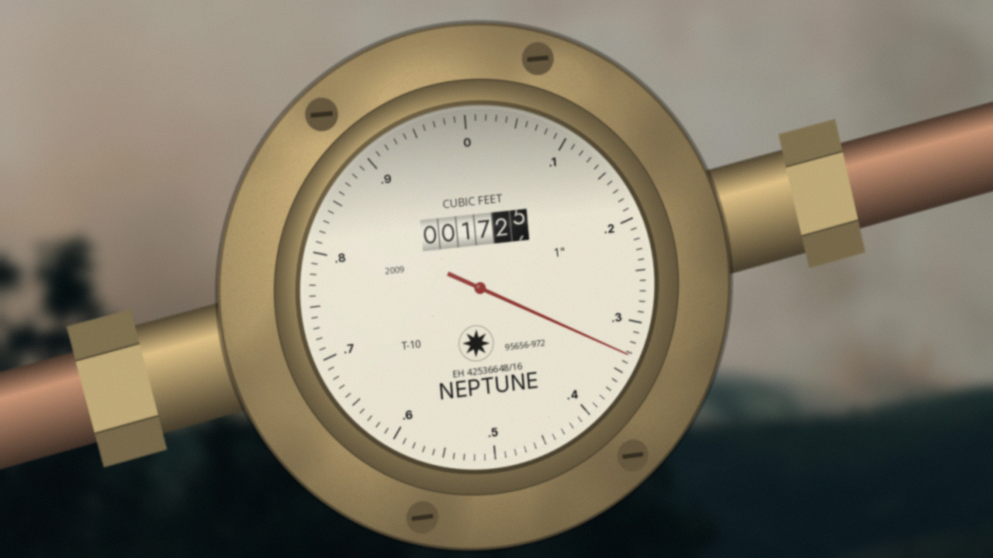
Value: 1725.33 ft³
